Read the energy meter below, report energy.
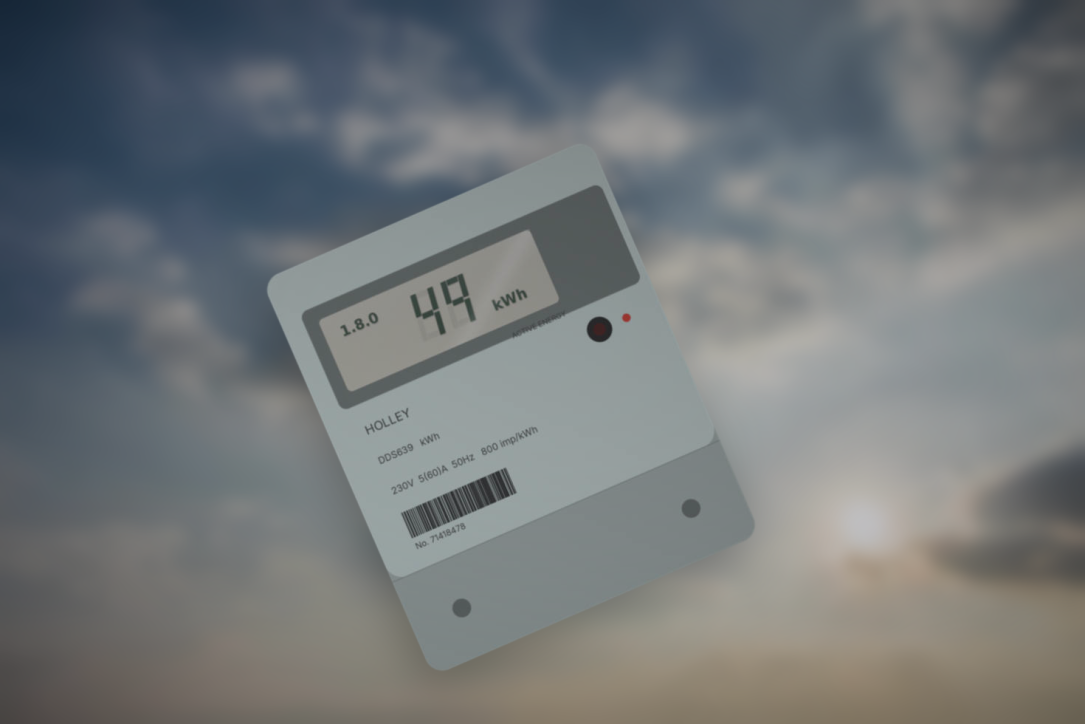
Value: 49 kWh
